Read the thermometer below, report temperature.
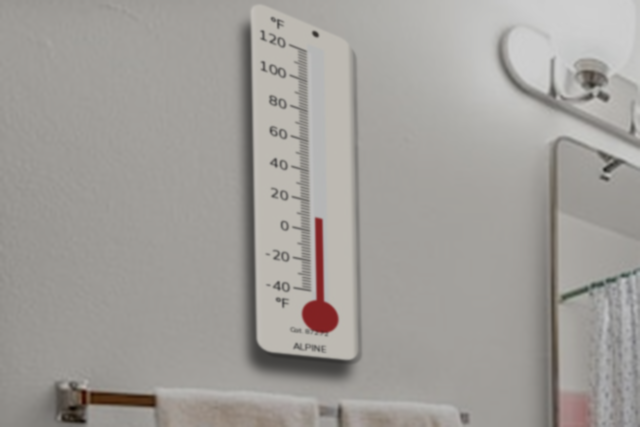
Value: 10 °F
